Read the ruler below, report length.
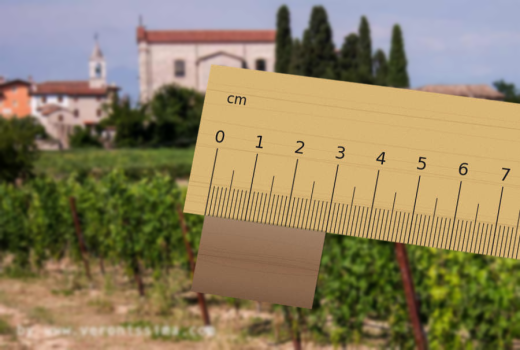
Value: 3 cm
